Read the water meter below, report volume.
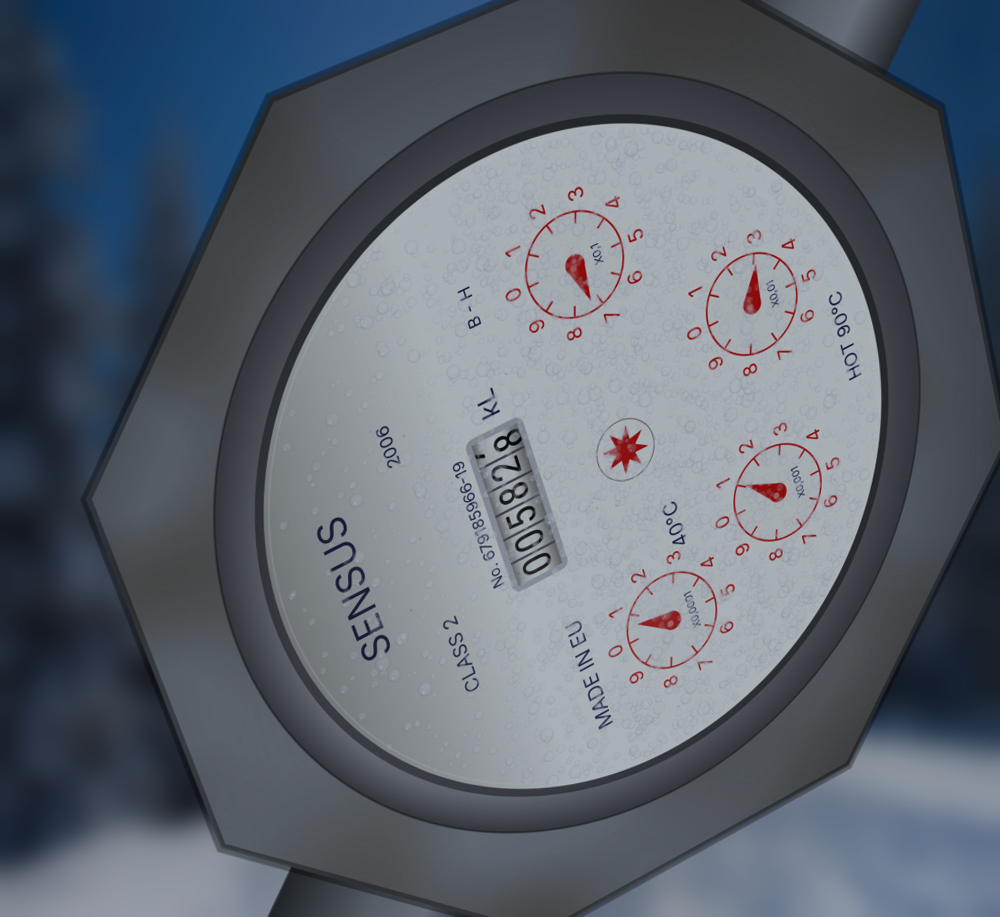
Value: 5827.7310 kL
